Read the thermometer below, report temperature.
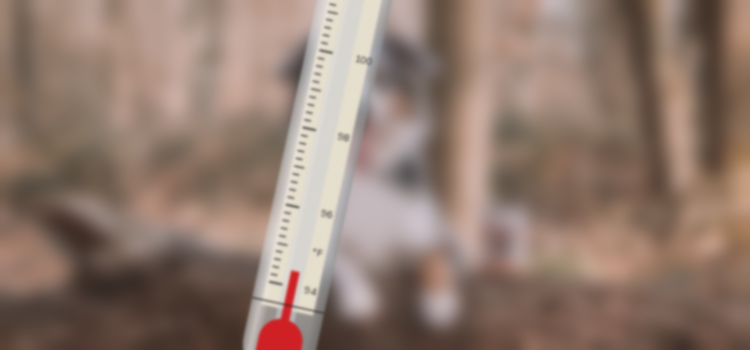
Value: 94.4 °F
